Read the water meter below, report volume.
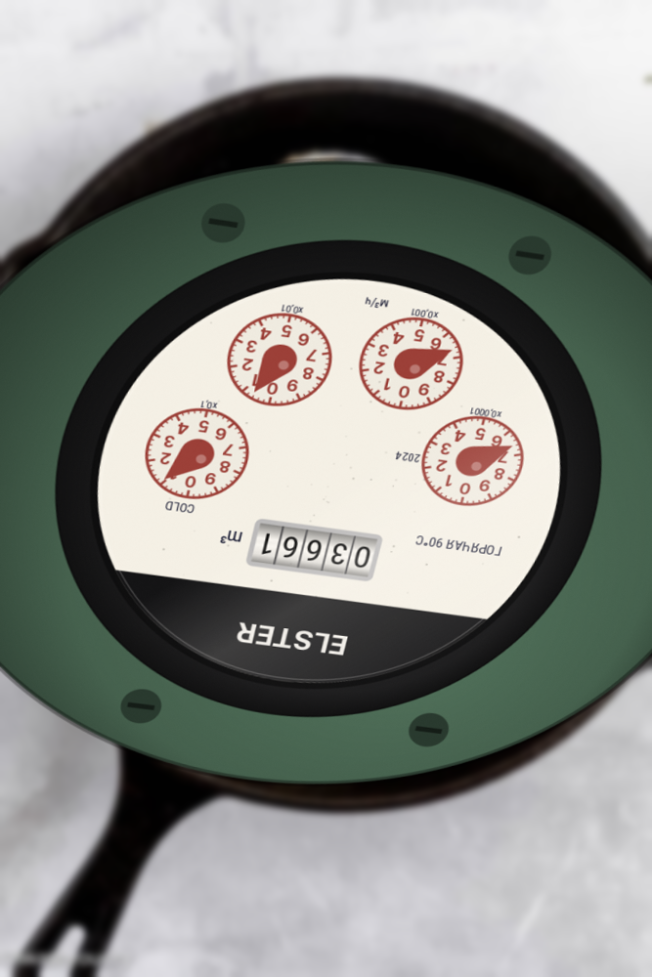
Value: 3661.1066 m³
